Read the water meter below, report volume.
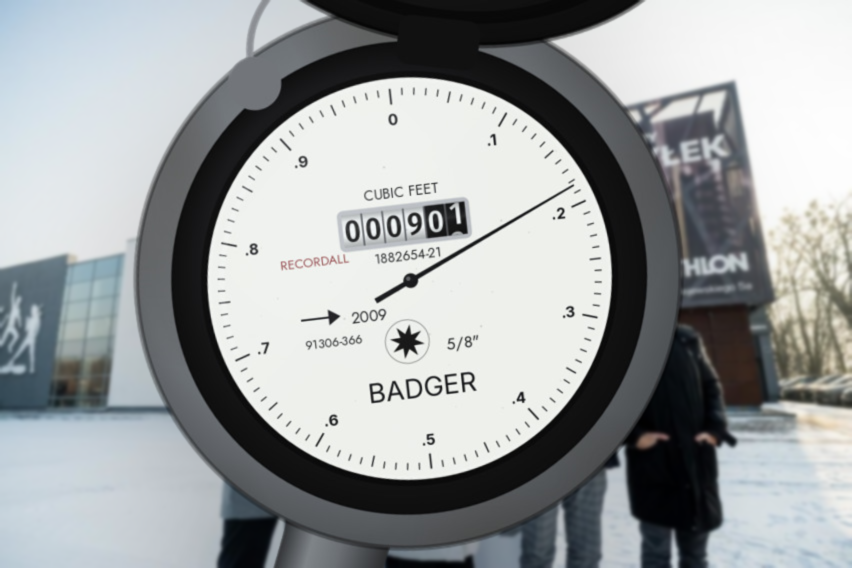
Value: 901.18 ft³
